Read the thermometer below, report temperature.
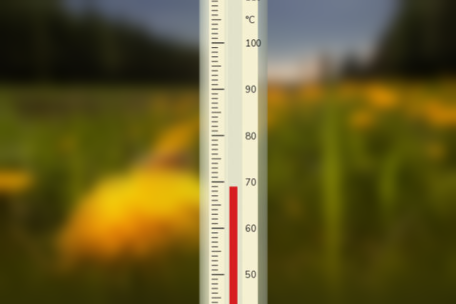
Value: 69 °C
